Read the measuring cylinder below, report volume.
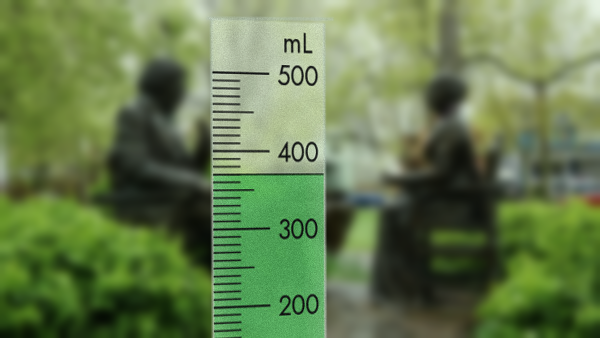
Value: 370 mL
